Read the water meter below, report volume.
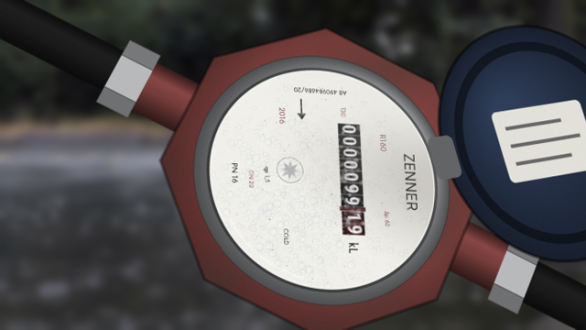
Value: 99.19 kL
